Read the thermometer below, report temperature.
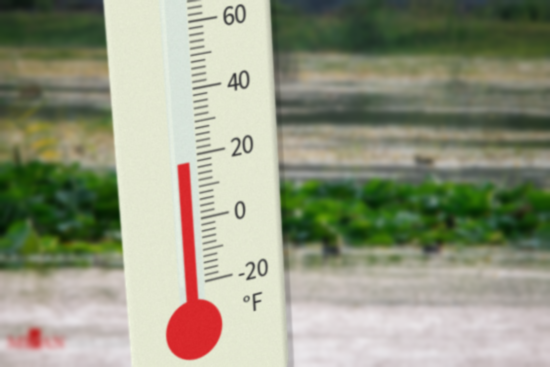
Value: 18 °F
